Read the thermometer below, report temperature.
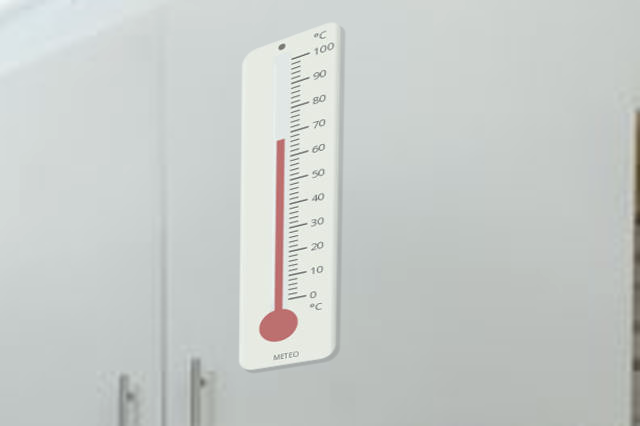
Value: 68 °C
